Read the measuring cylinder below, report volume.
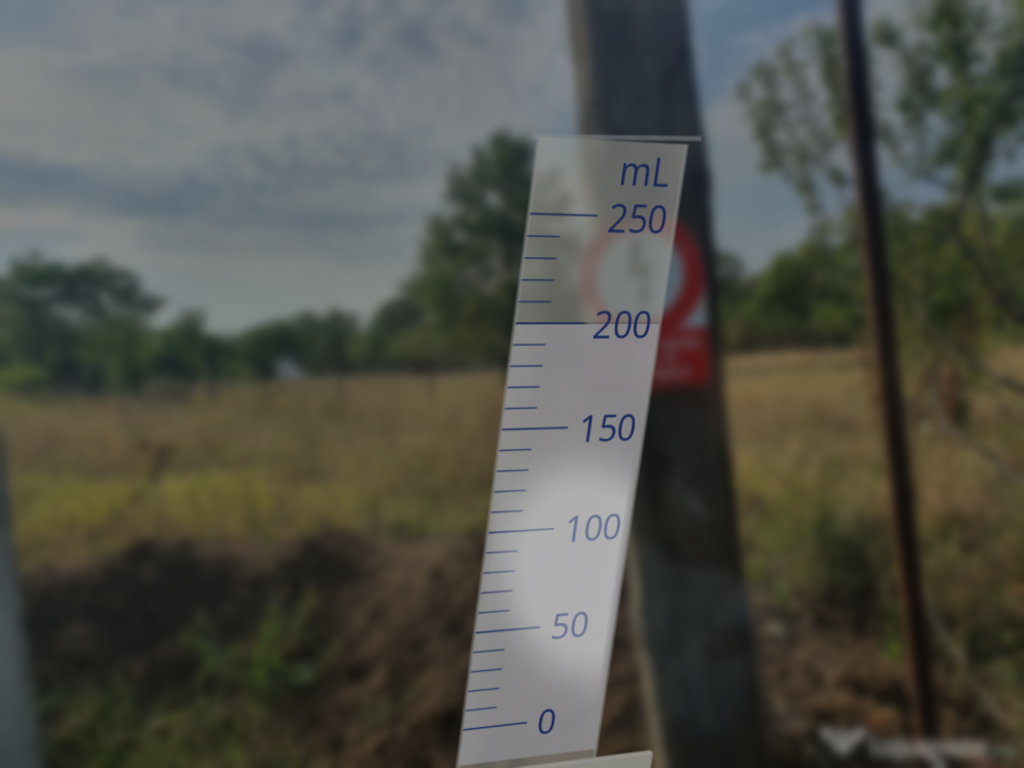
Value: 200 mL
